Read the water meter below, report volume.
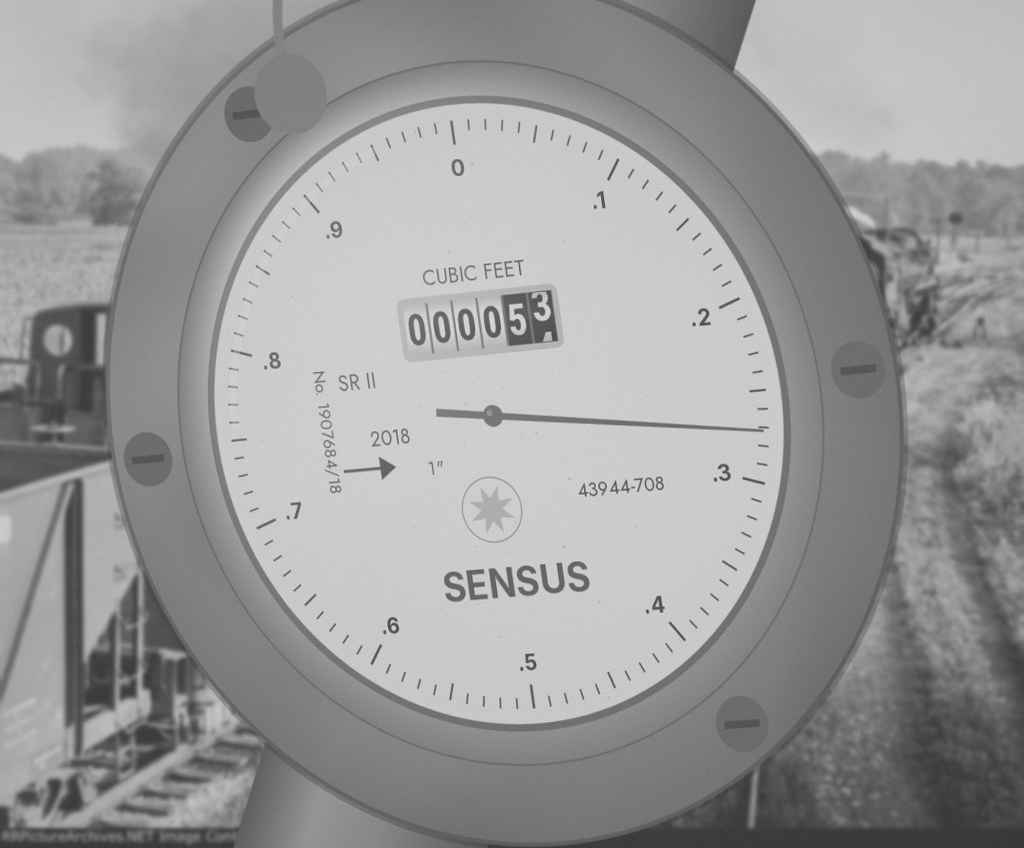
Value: 53.27 ft³
